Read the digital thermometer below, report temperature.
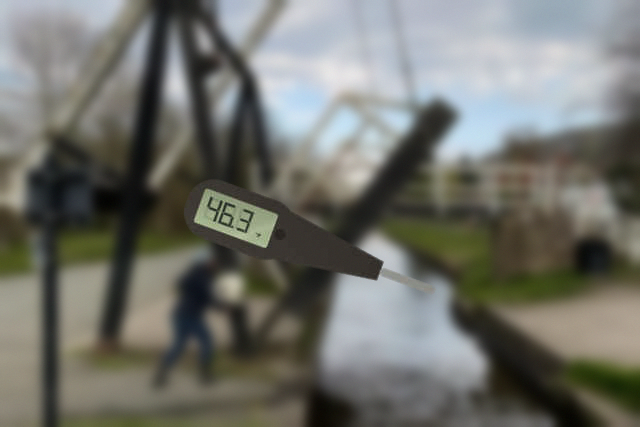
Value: 46.3 °F
